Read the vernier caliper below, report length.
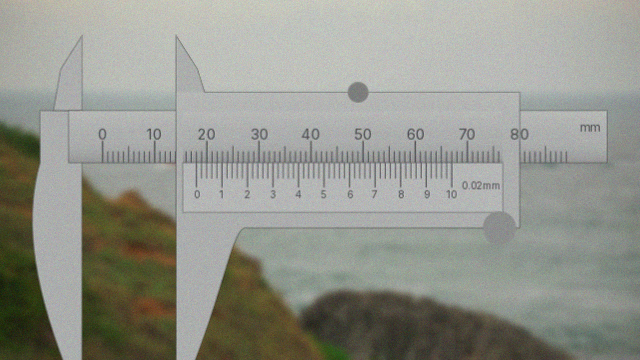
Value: 18.0 mm
